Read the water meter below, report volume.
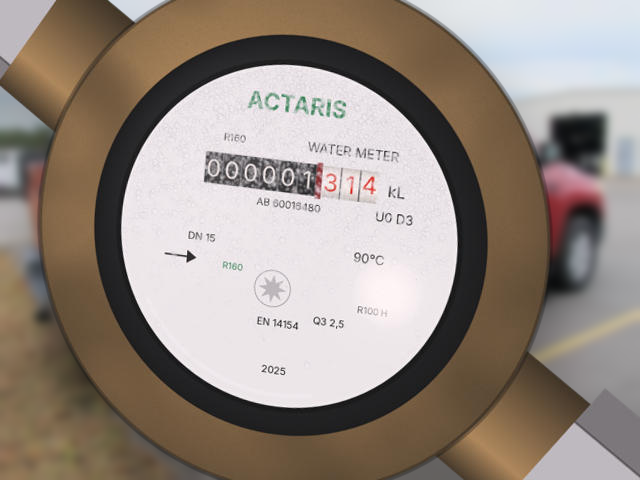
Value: 1.314 kL
